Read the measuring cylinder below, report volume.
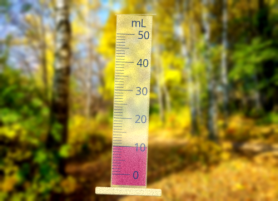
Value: 10 mL
